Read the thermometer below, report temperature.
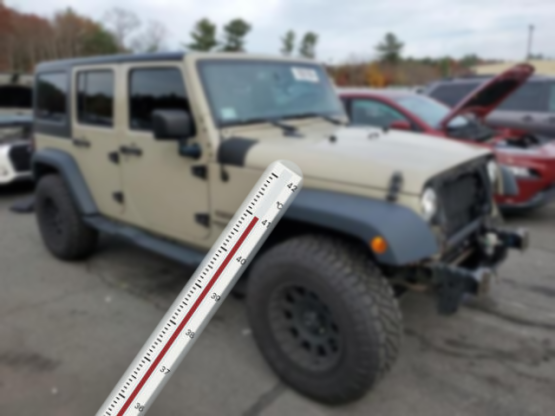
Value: 41 °C
